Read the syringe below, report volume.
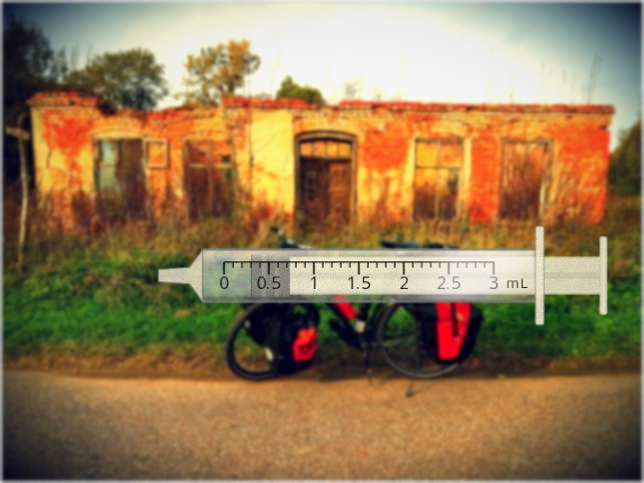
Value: 0.3 mL
